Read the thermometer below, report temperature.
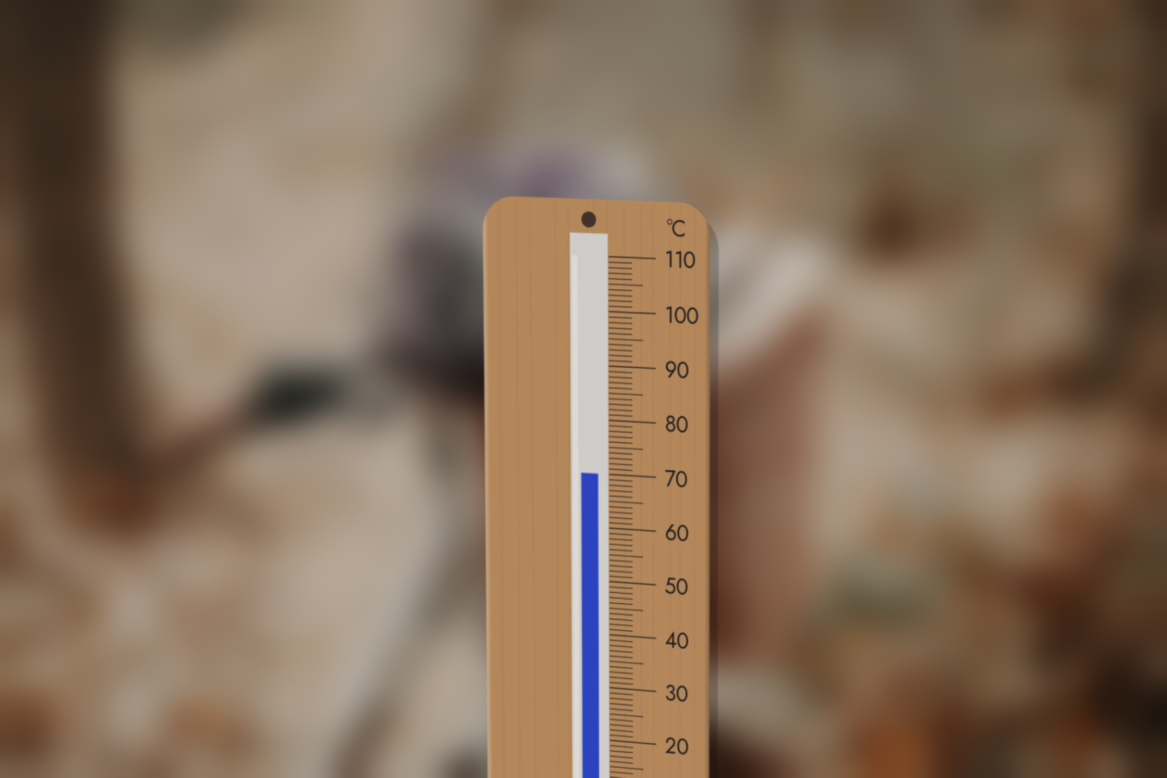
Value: 70 °C
